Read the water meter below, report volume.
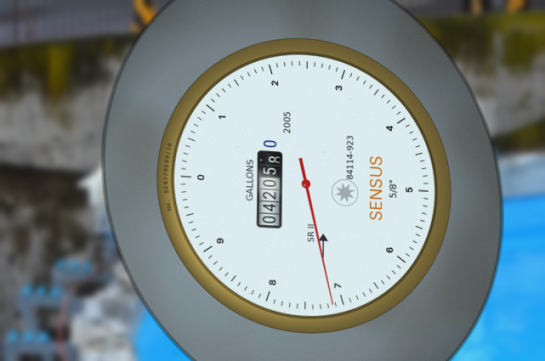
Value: 420577.1 gal
